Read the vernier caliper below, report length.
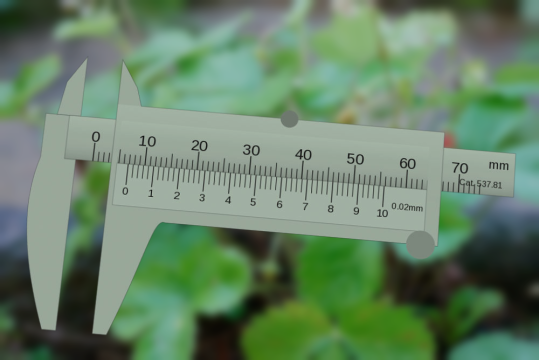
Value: 6.8 mm
